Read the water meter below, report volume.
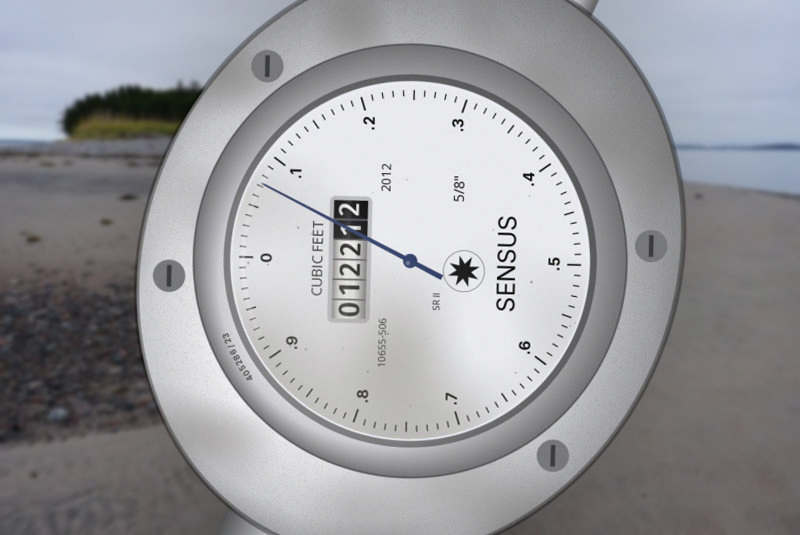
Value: 12212.07 ft³
